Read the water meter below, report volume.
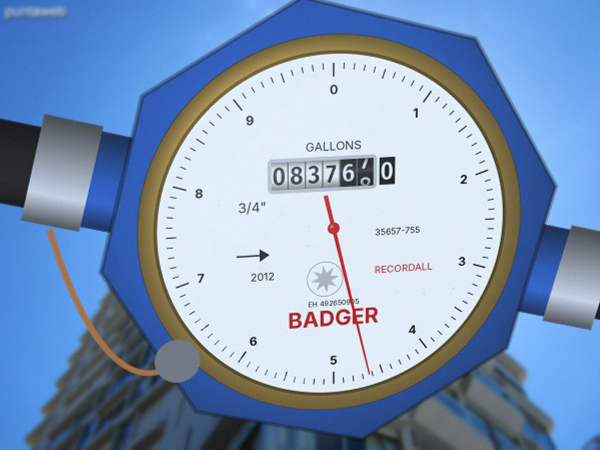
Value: 837674.6 gal
